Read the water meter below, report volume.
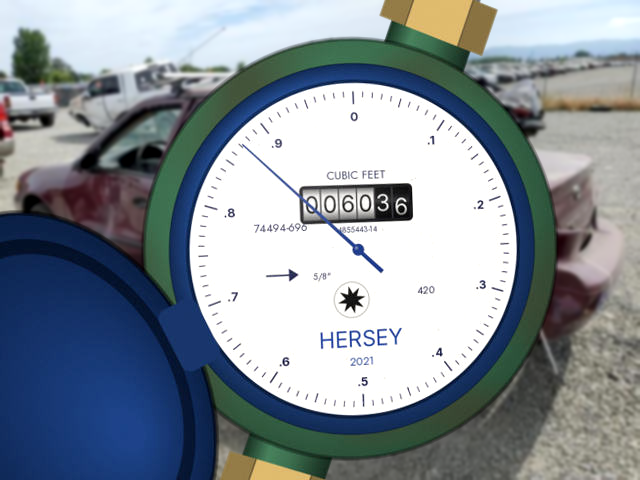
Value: 6035.87 ft³
